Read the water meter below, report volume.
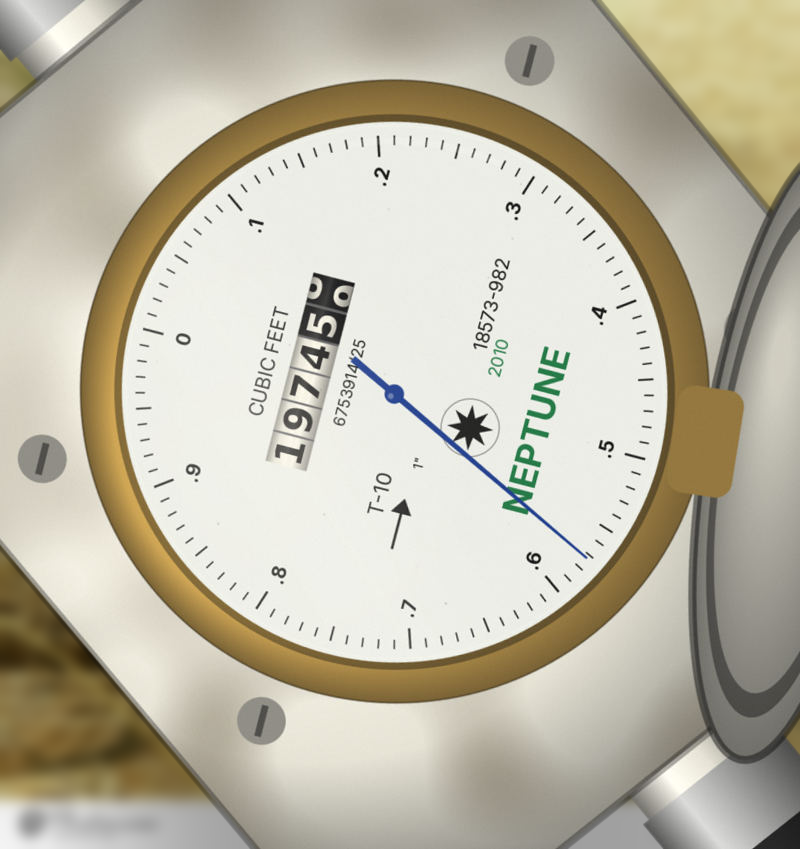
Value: 197458.57 ft³
